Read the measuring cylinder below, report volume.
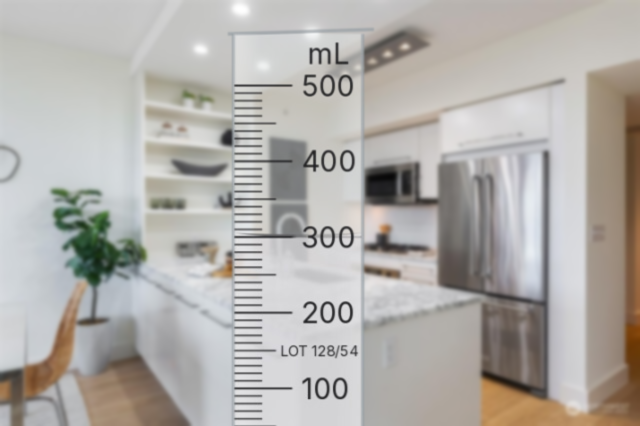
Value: 300 mL
